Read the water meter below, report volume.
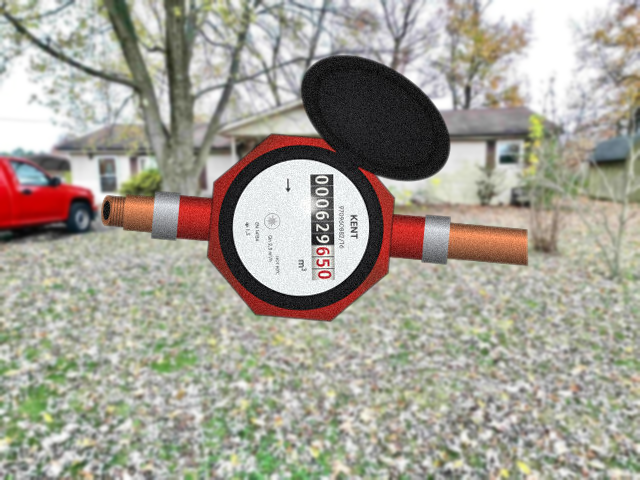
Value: 629.650 m³
